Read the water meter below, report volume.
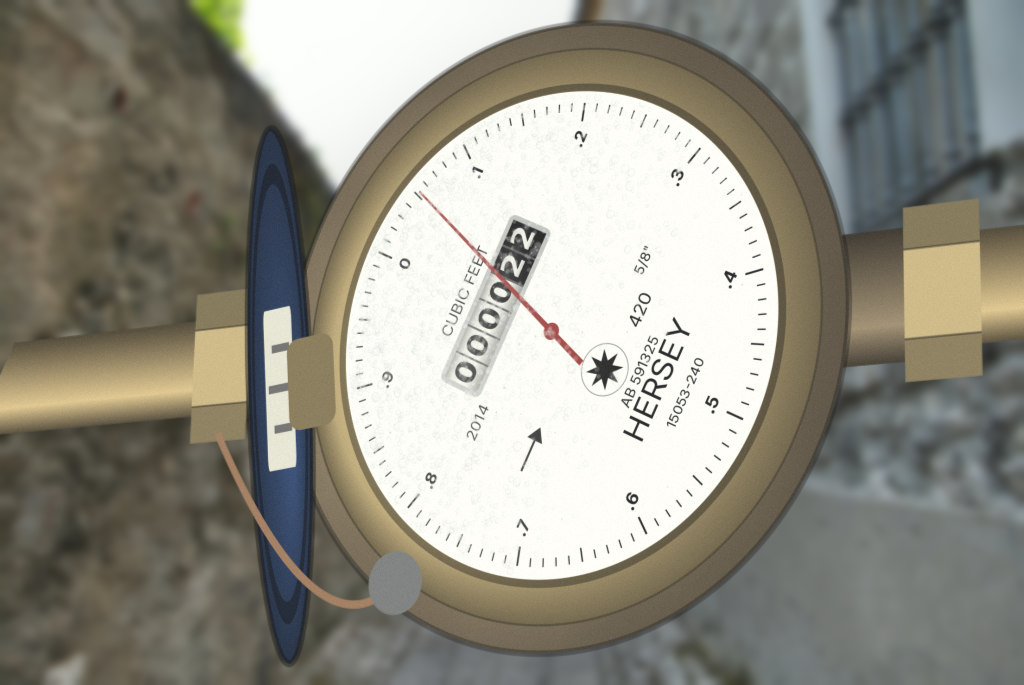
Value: 22.05 ft³
